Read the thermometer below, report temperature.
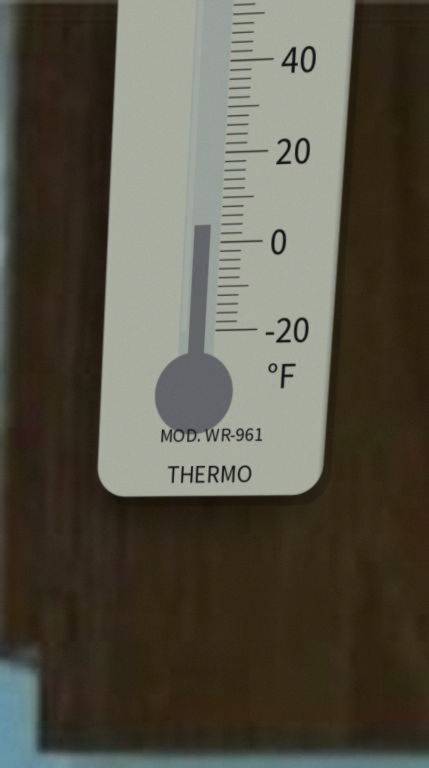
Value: 4 °F
